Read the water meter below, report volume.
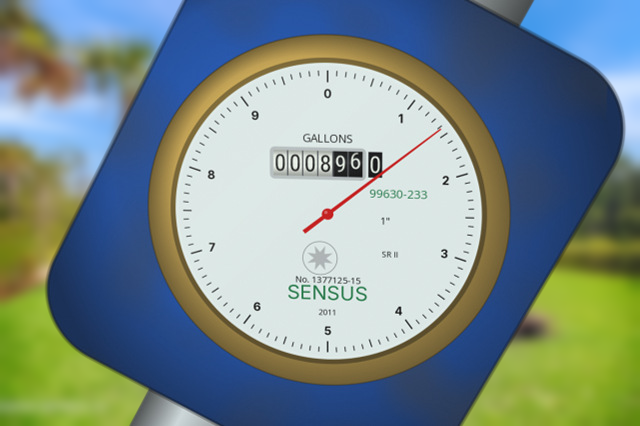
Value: 8961.4 gal
